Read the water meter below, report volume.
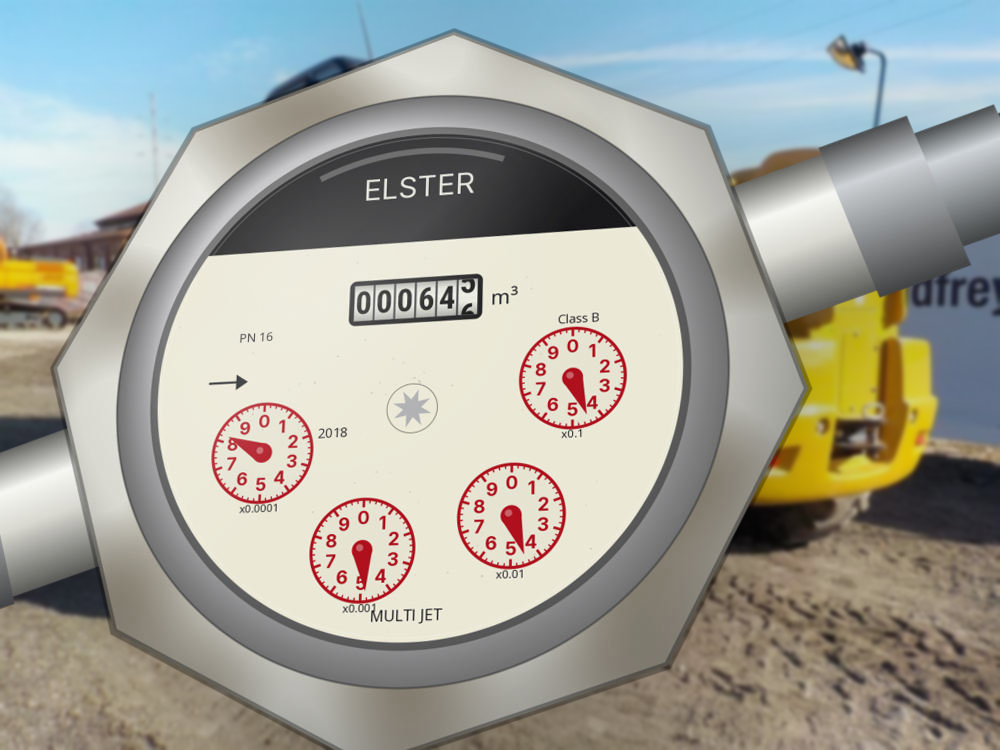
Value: 645.4448 m³
